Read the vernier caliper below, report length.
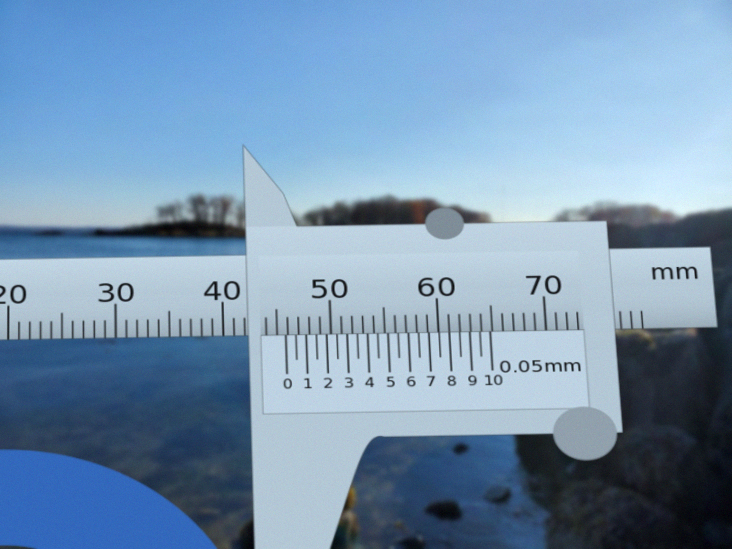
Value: 45.8 mm
